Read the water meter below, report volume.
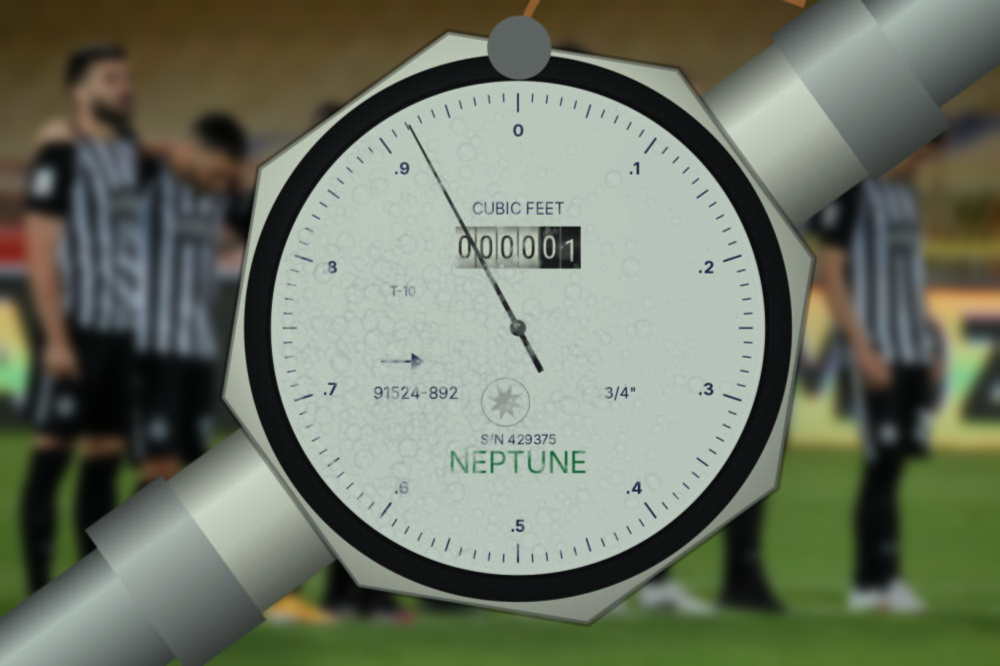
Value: 0.92 ft³
